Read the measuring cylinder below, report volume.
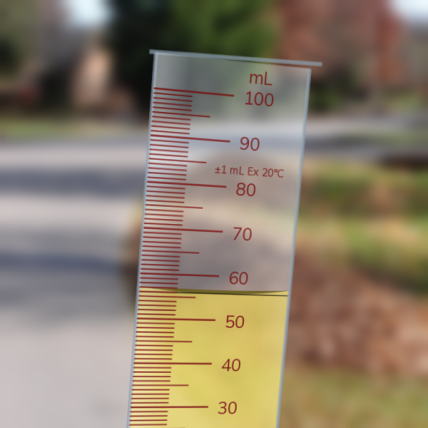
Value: 56 mL
